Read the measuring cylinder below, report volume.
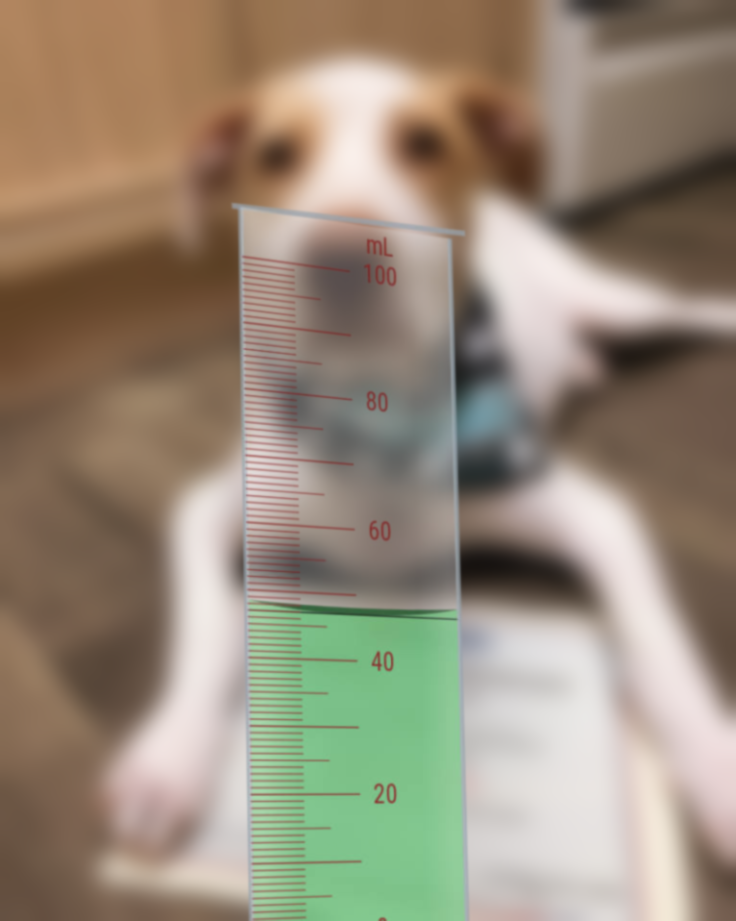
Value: 47 mL
